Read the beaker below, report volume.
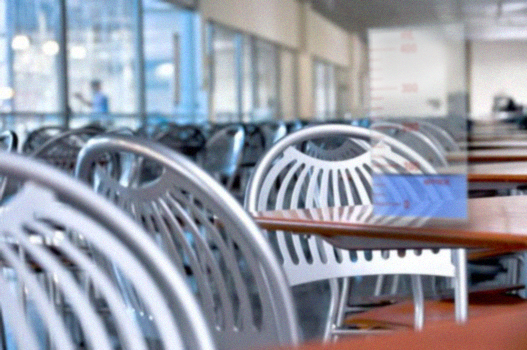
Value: 75 mL
